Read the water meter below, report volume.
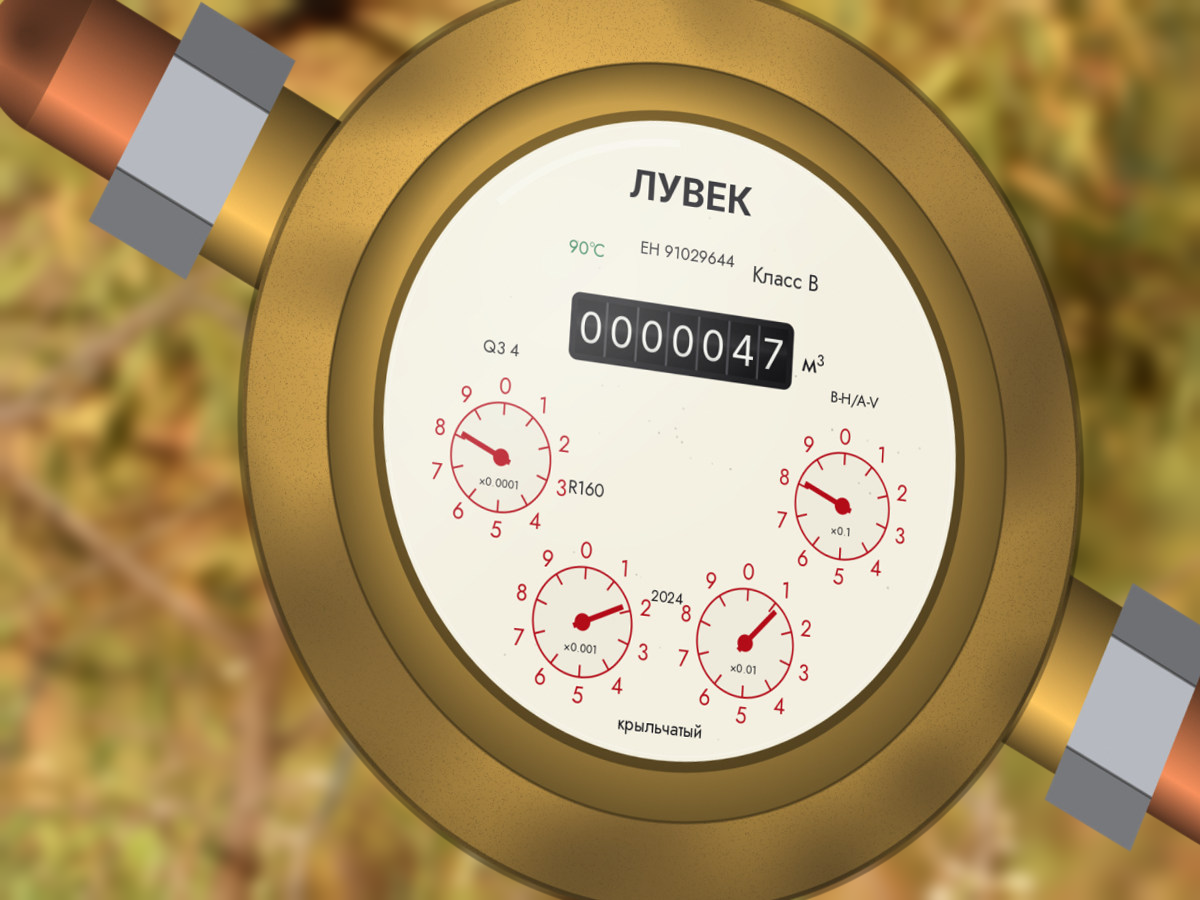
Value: 47.8118 m³
